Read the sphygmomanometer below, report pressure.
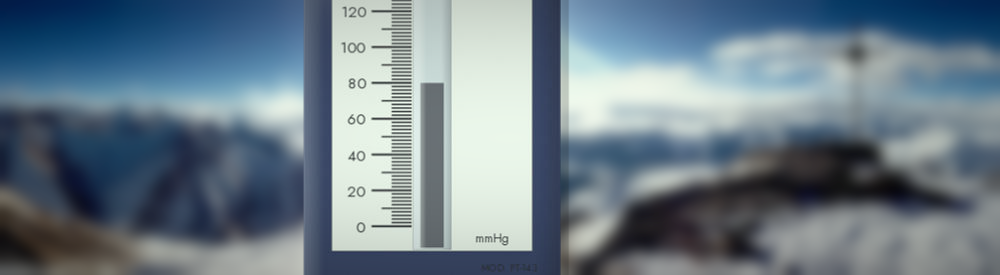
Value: 80 mmHg
